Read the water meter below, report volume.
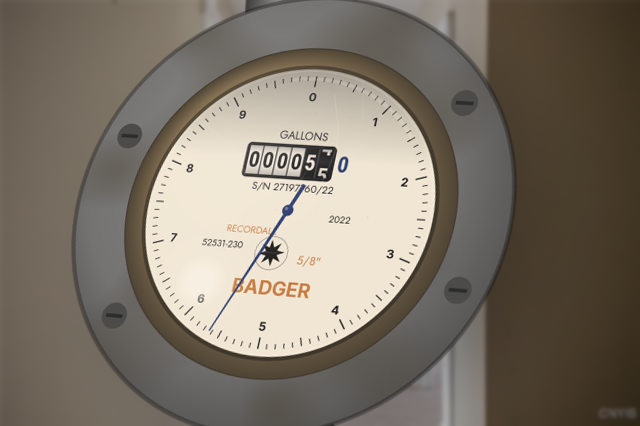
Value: 545.6 gal
